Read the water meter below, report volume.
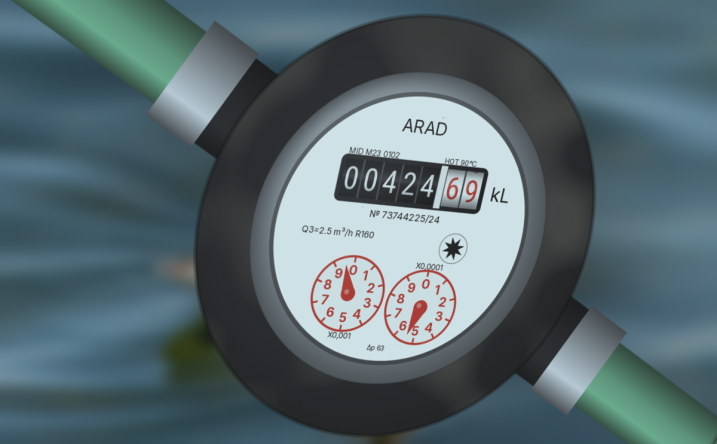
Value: 424.6895 kL
